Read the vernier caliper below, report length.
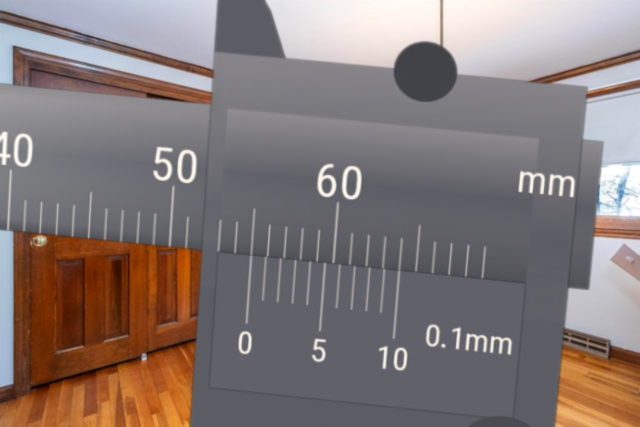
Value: 55.0 mm
